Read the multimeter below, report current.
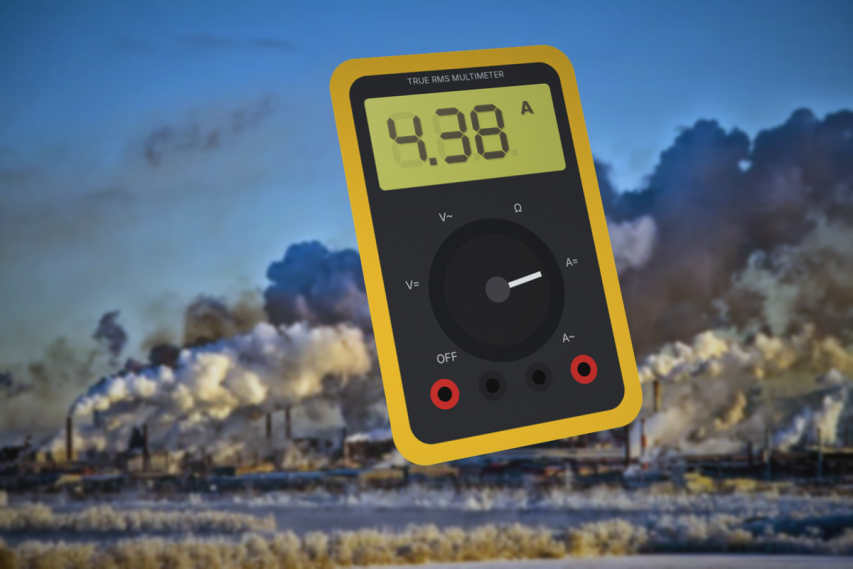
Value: 4.38 A
